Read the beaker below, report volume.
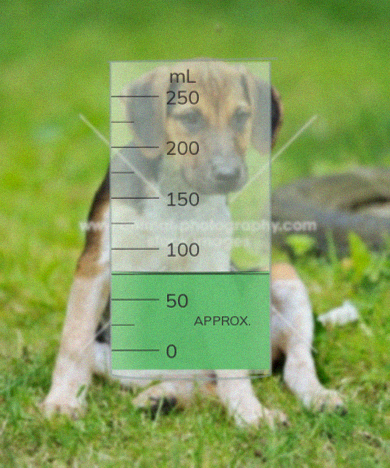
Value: 75 mL
